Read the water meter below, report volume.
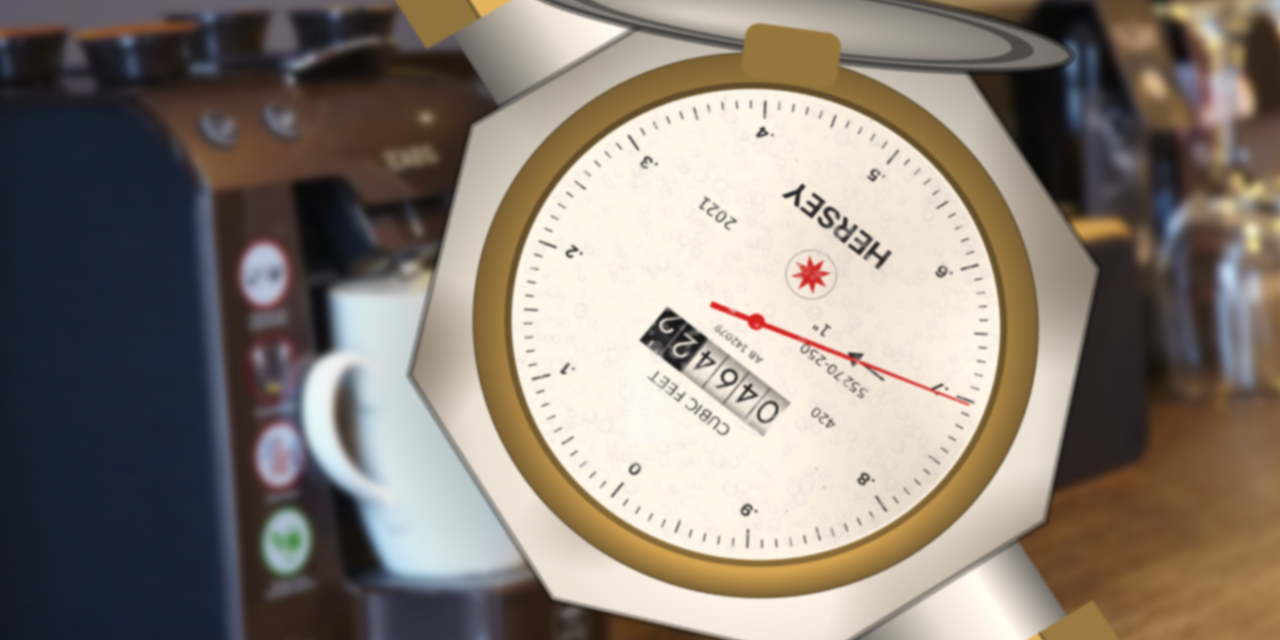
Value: 46421.70 ft³
